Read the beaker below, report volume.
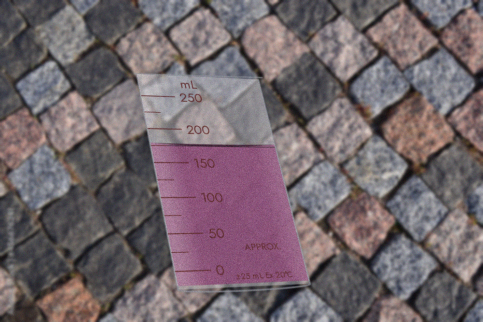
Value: 175 mL
